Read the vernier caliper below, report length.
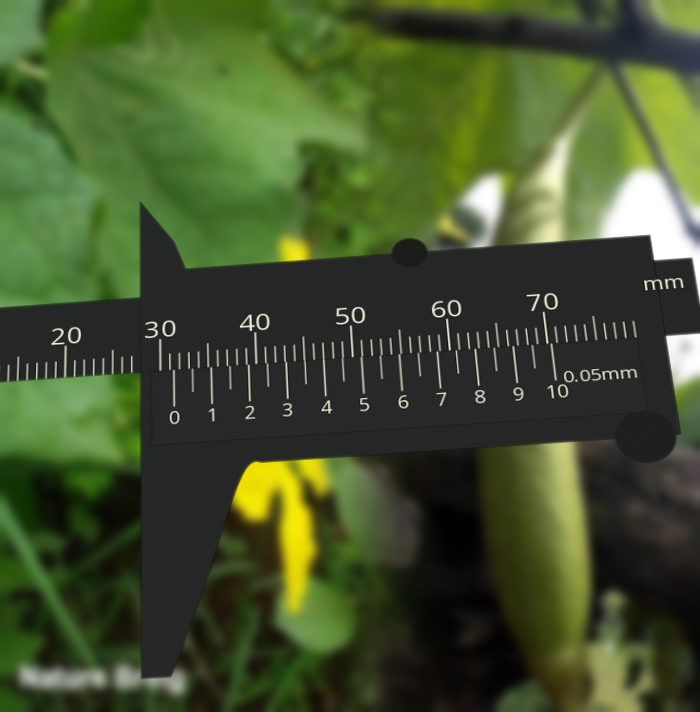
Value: 31.4 mm
